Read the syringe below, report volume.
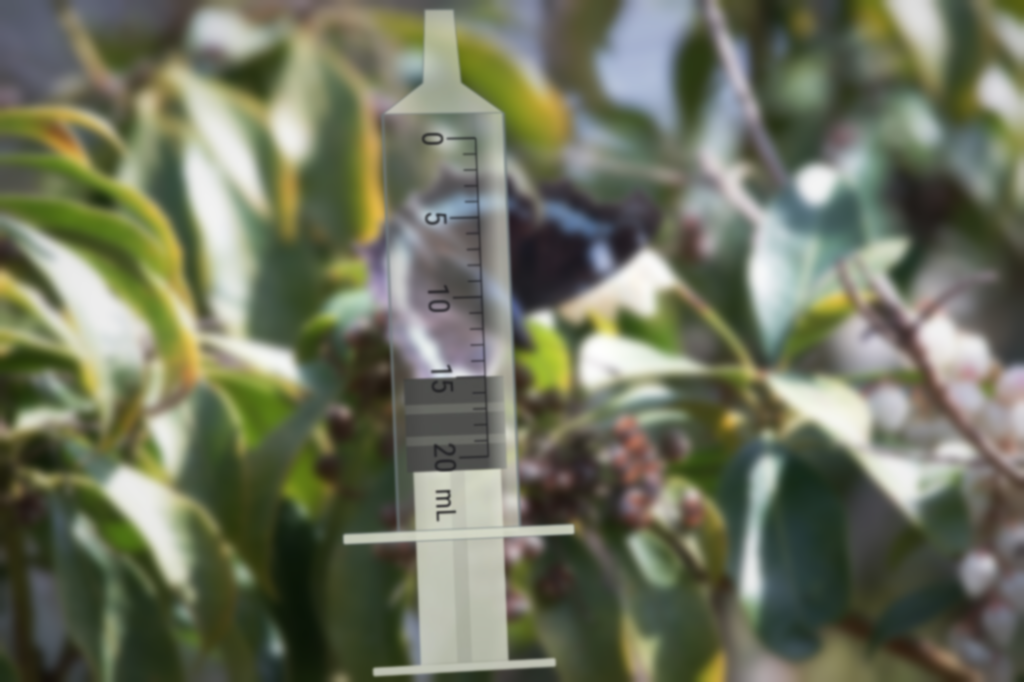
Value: 15 mL
